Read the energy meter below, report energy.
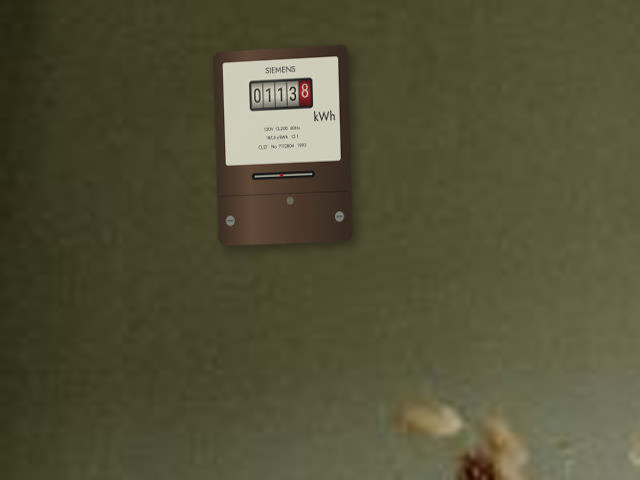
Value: 113.8 kWh
